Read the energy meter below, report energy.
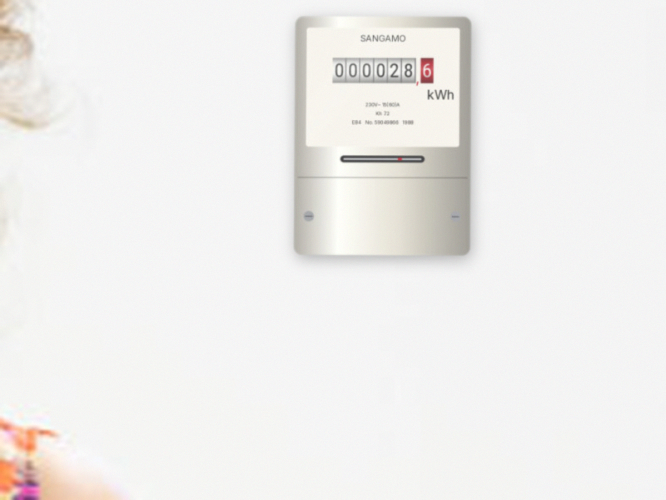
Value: 28.6 kWh
